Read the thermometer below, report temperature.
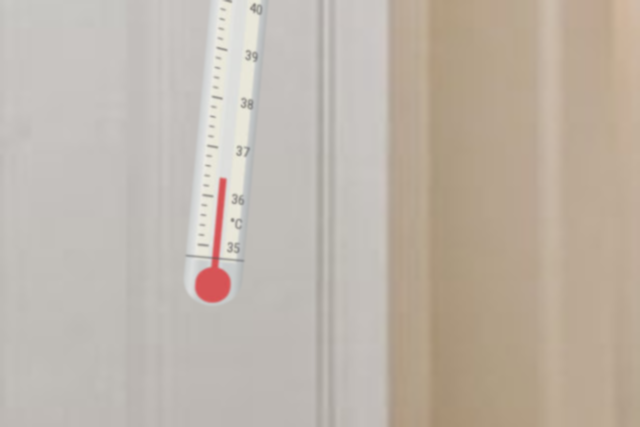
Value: 36.4 °C
